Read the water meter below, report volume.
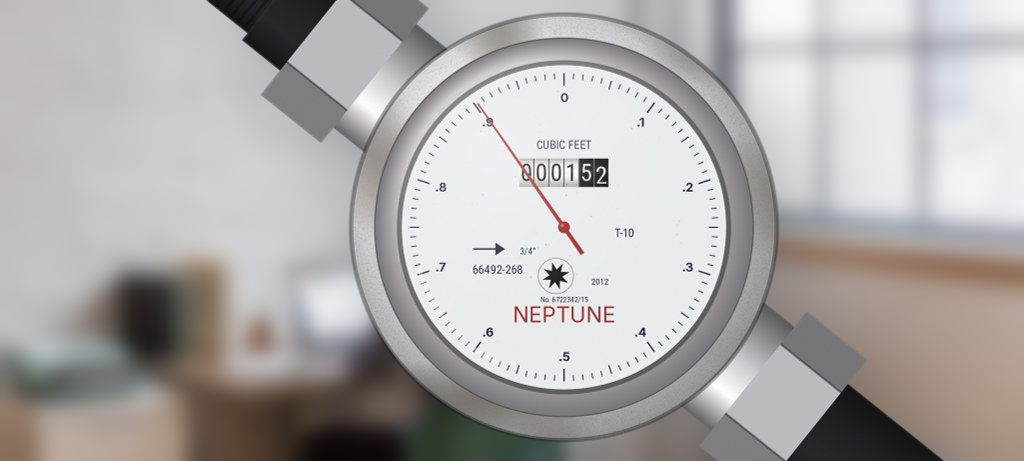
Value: 151.90 ft³
